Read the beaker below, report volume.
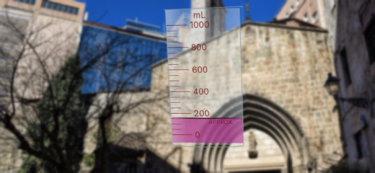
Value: 150 mL
